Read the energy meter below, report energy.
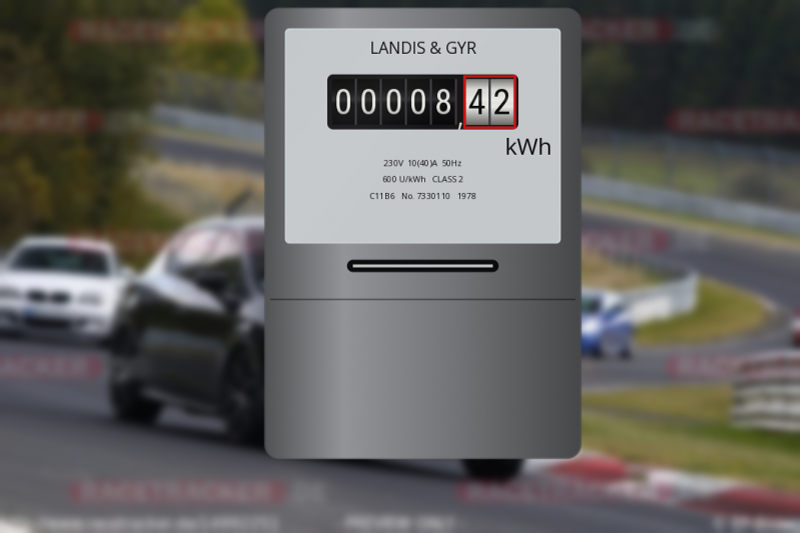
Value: 8.42 kWh
